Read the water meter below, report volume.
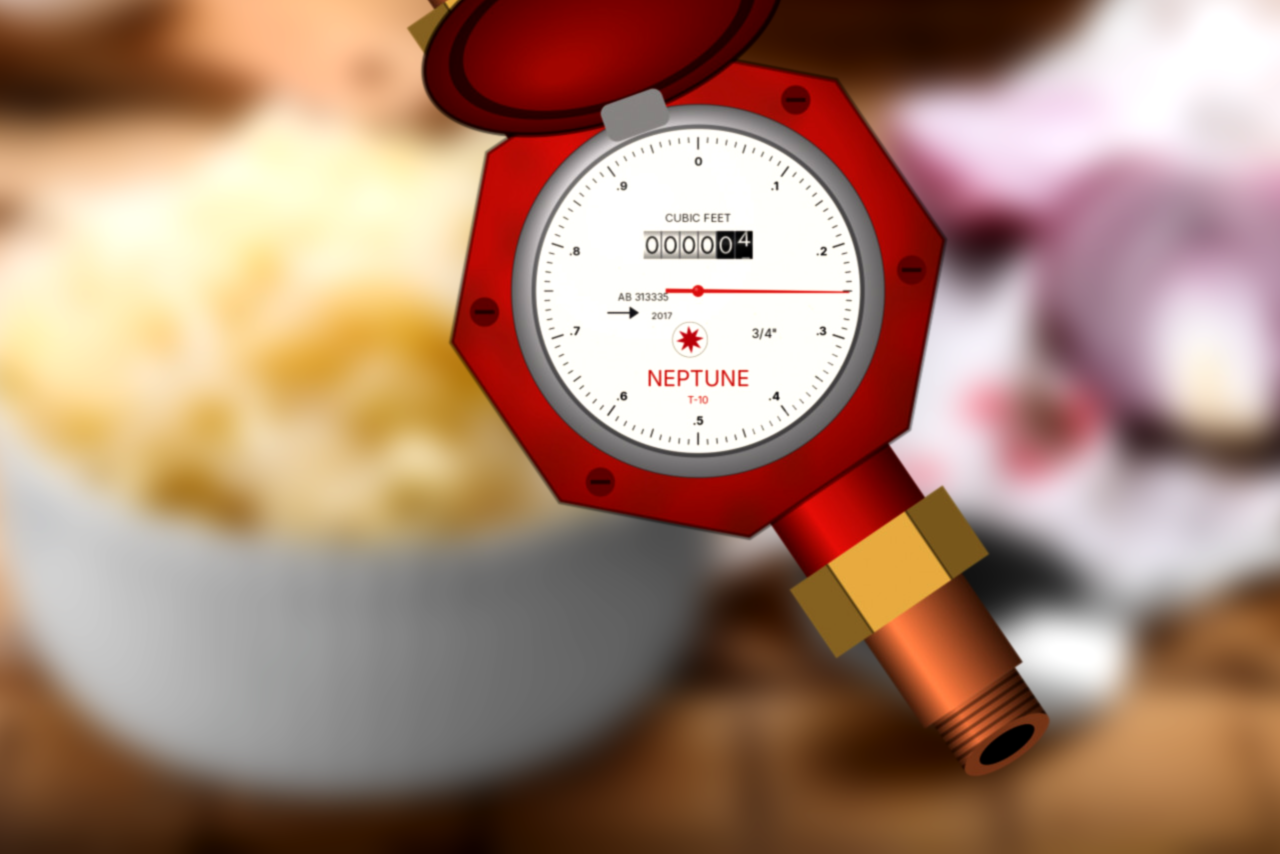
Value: 4.25 ft³
